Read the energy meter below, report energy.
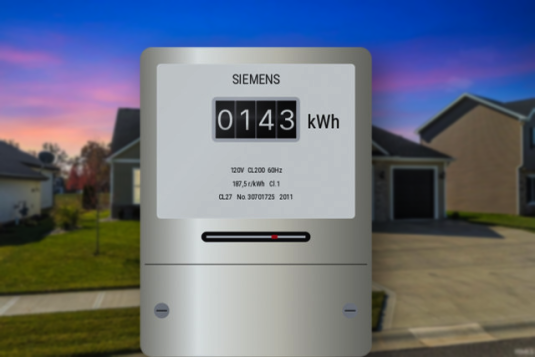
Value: 143 kWh
